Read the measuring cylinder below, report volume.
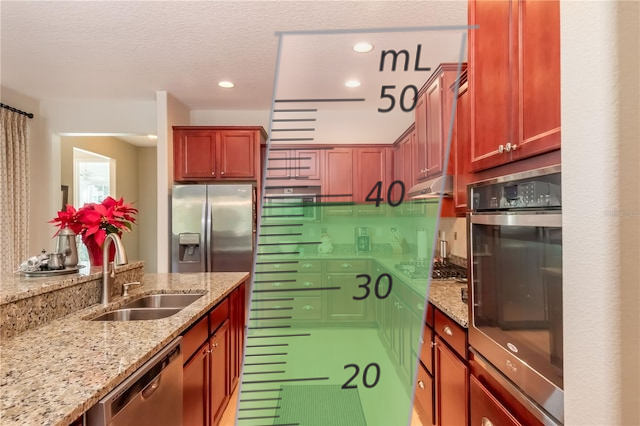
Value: 39 mL
